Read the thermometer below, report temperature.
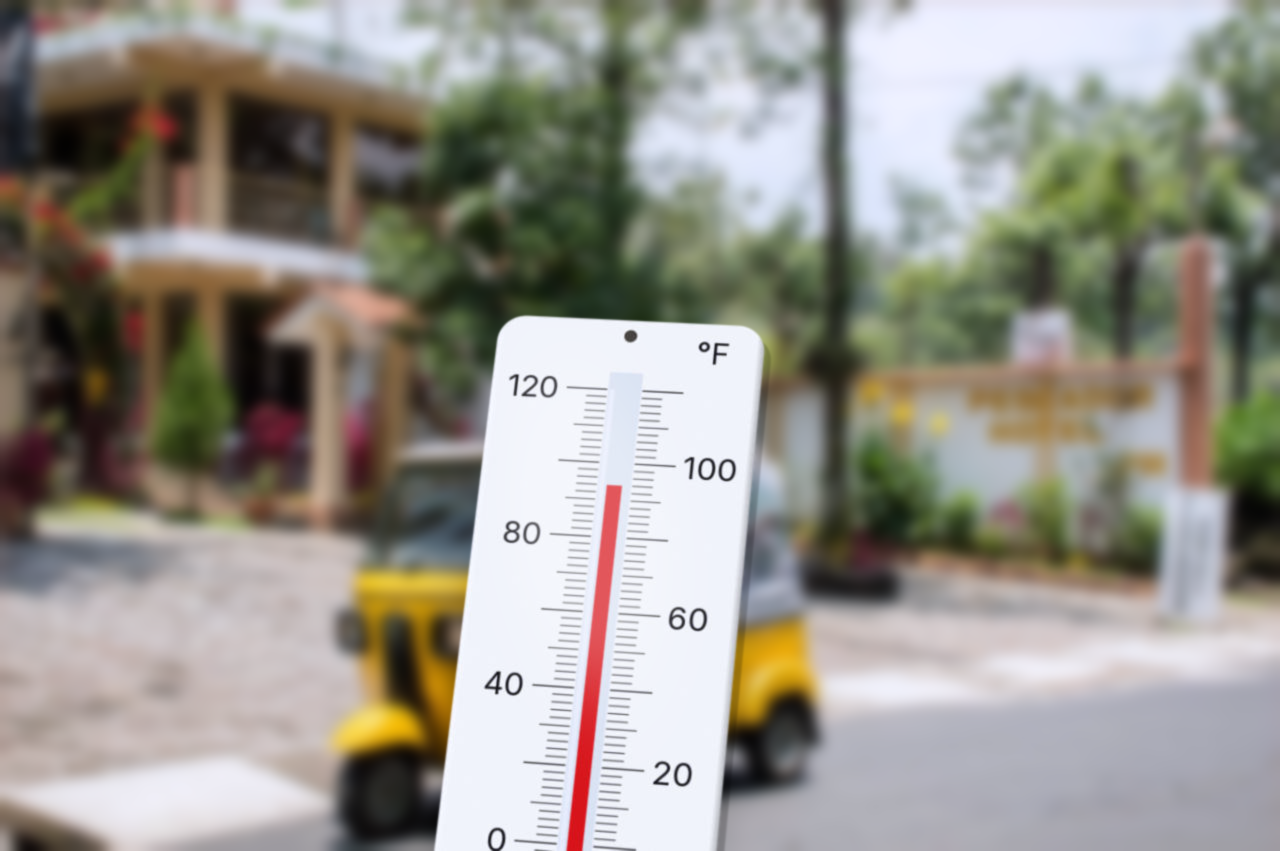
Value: 94 °F
